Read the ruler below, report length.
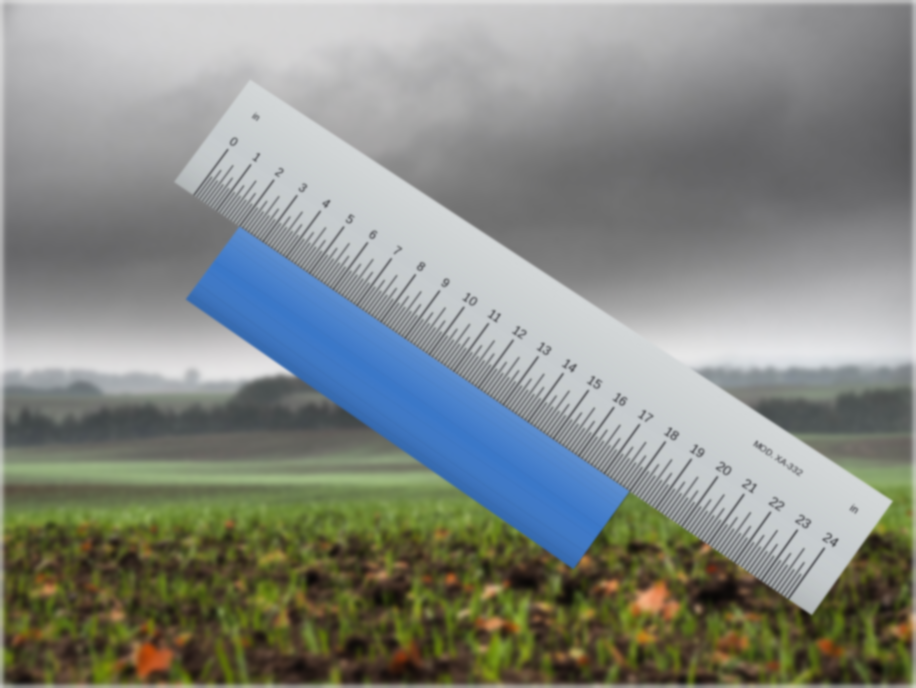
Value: 16 in
